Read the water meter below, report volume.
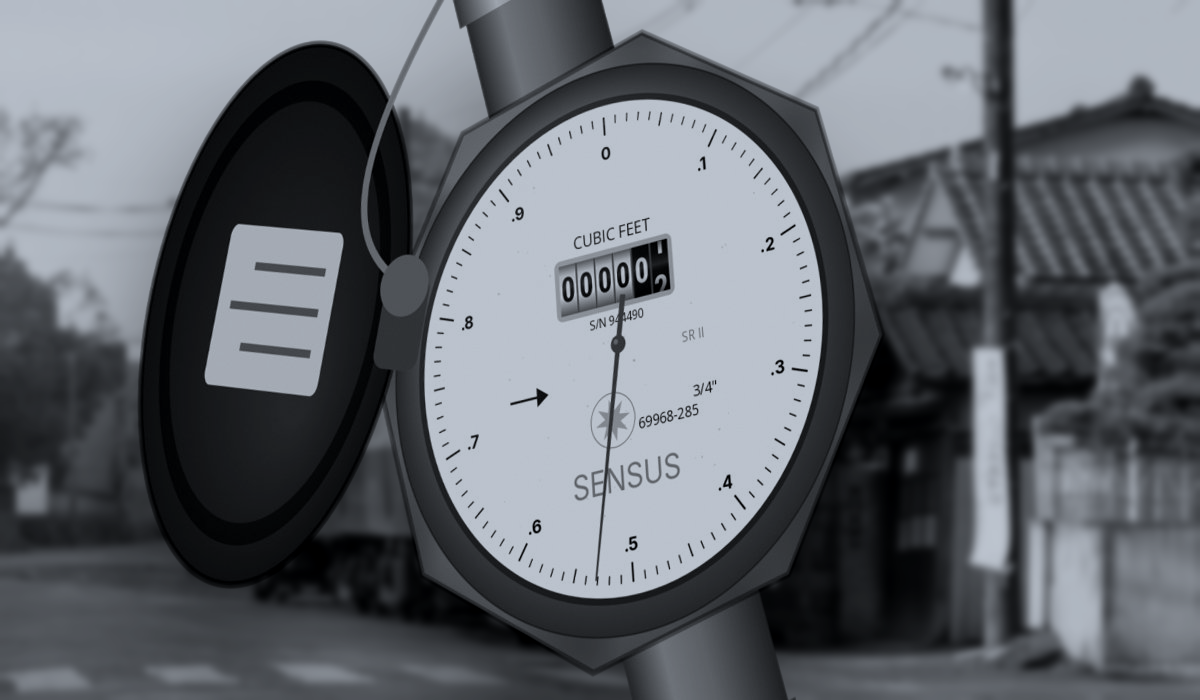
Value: 1.53 ft³
